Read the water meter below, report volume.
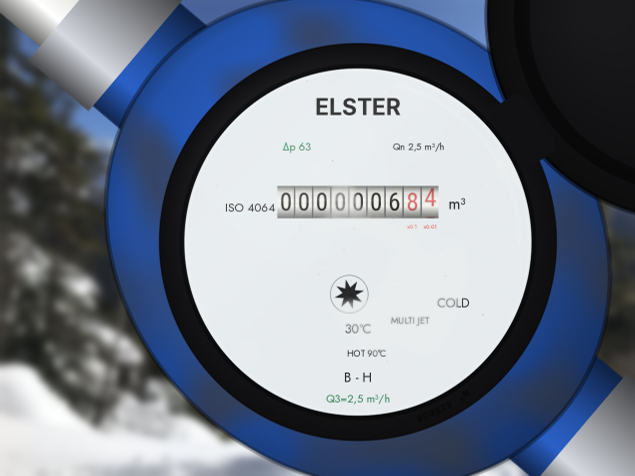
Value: 6.84 m³
